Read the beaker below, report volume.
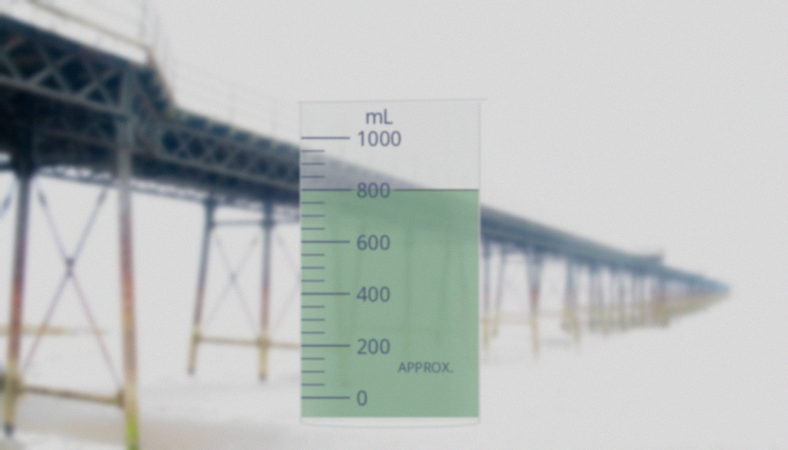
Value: 800 mL
